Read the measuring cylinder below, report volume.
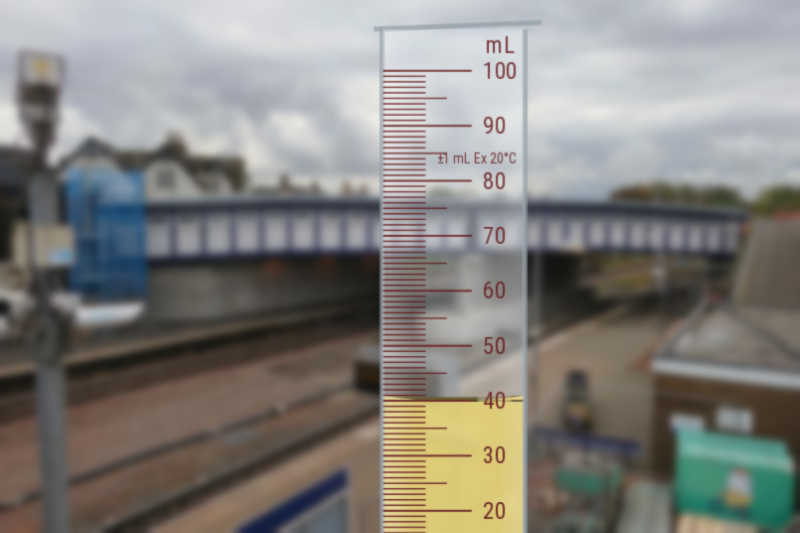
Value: 40 mL
